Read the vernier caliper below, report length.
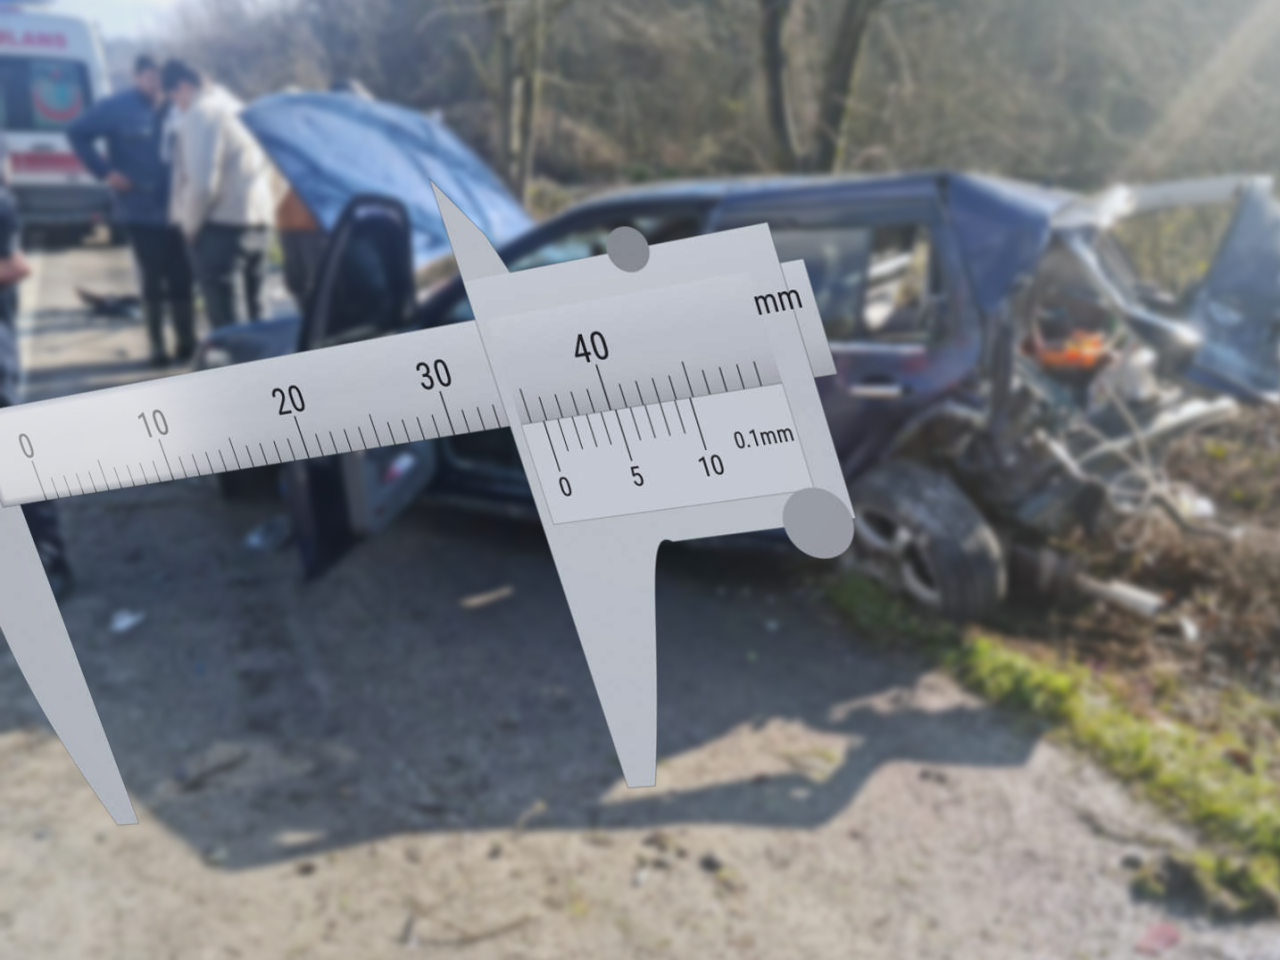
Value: 35.8 mm
